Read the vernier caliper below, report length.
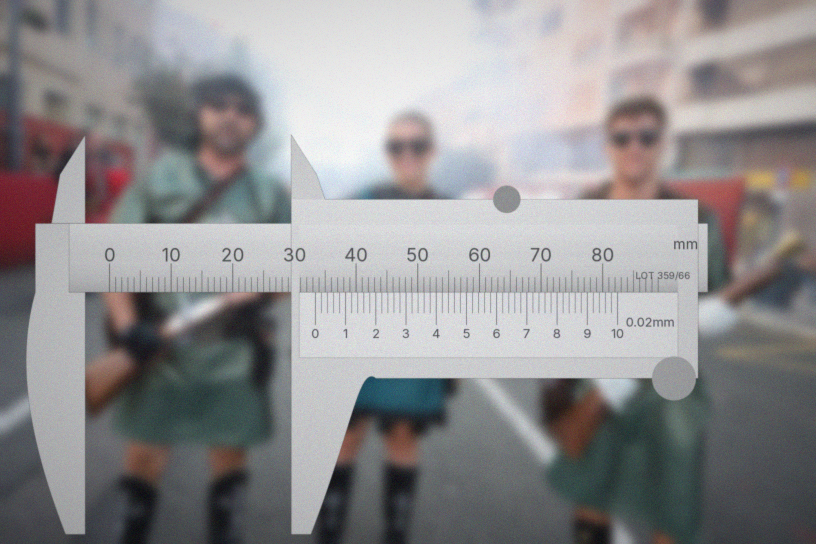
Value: 33.4 mm
